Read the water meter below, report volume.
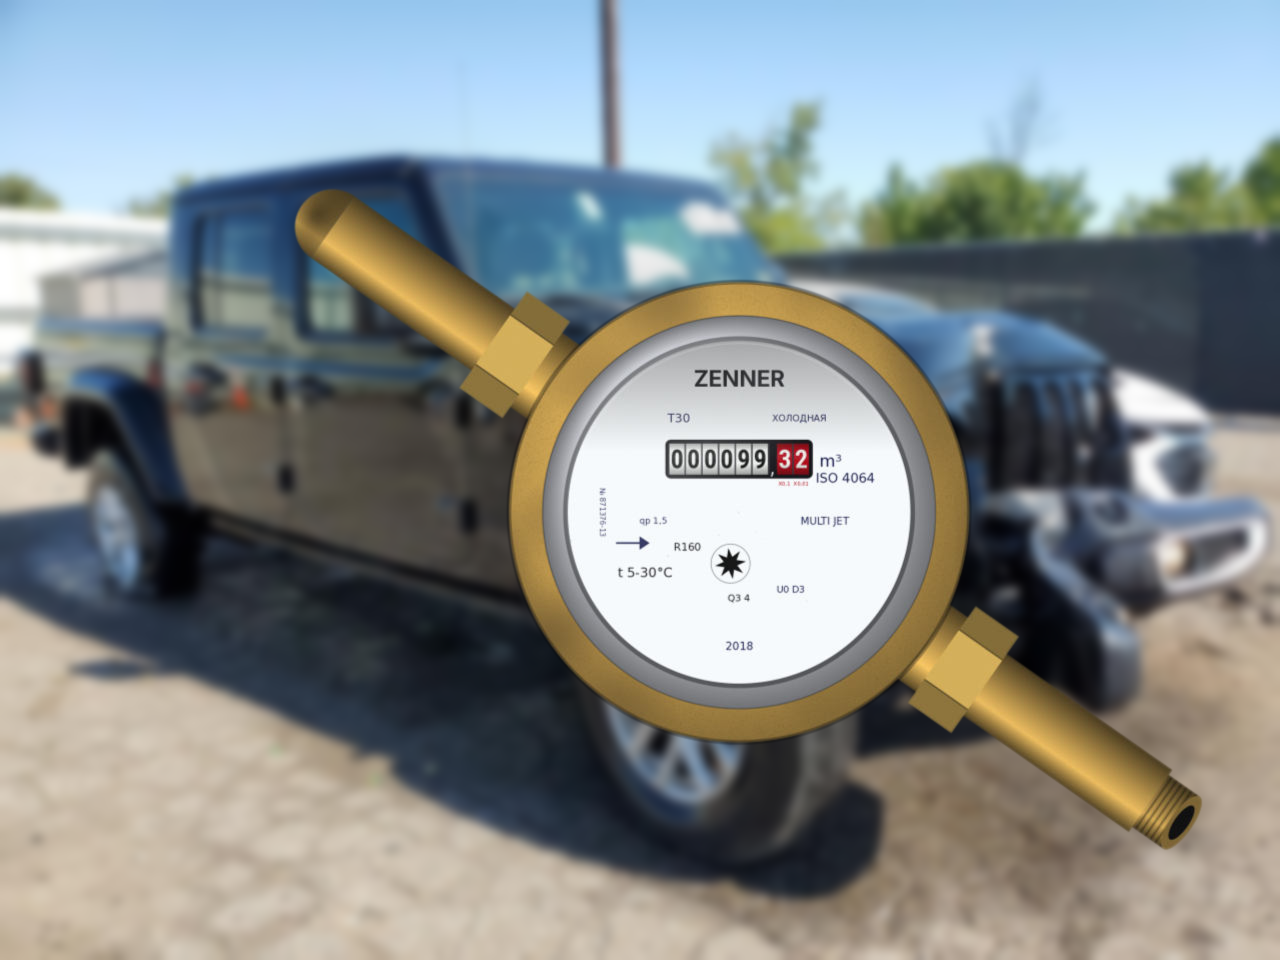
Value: 99.32 m³
